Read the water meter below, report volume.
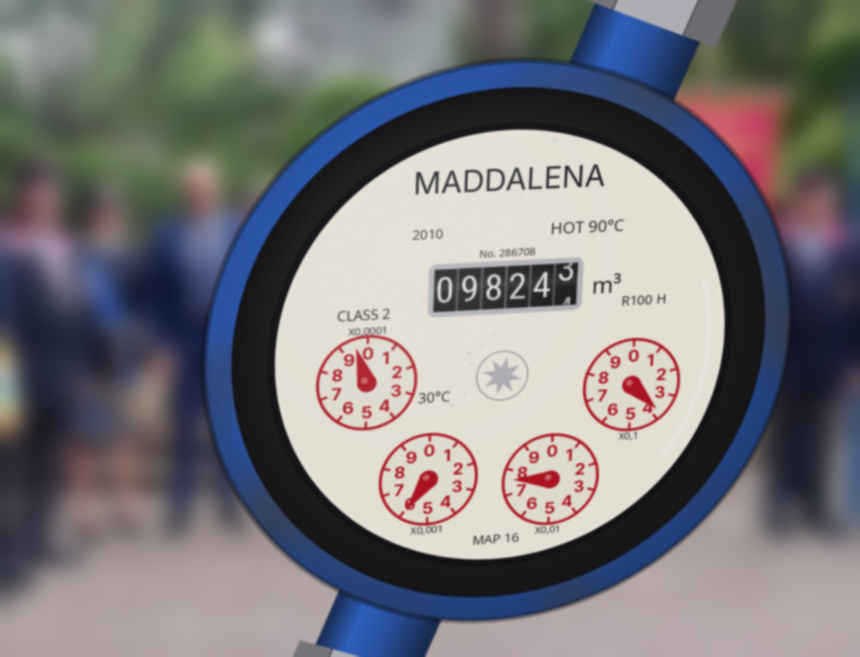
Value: 98243.3759 m³
